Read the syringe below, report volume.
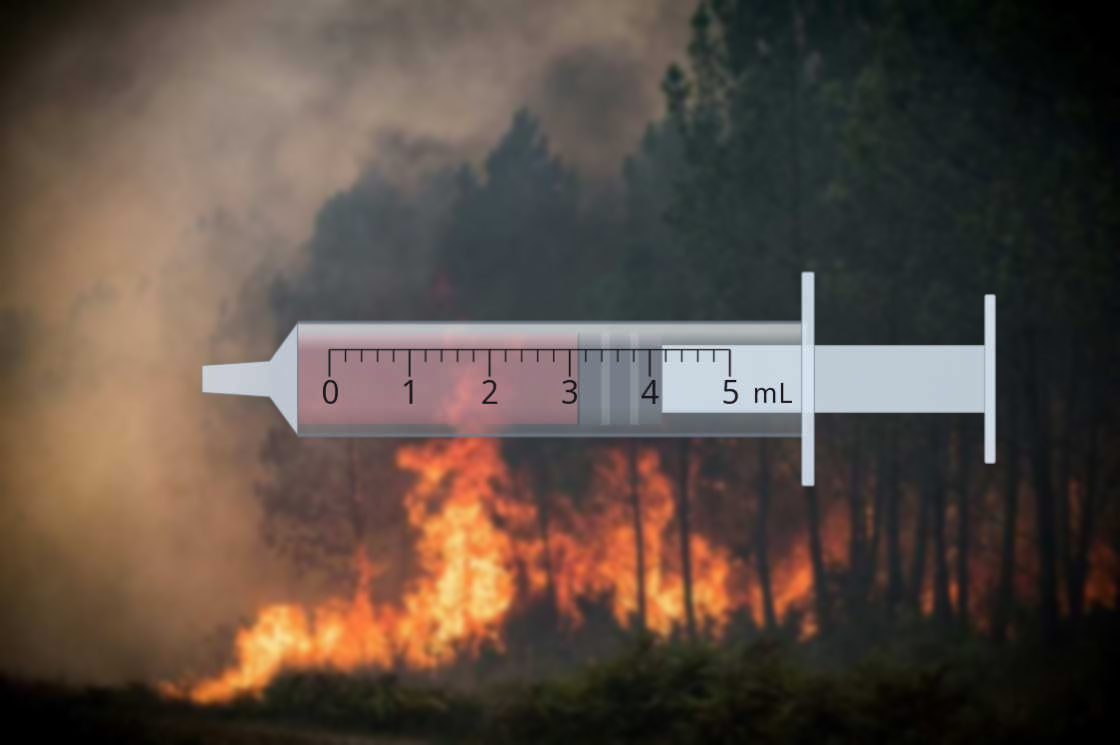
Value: 3.1 mL
